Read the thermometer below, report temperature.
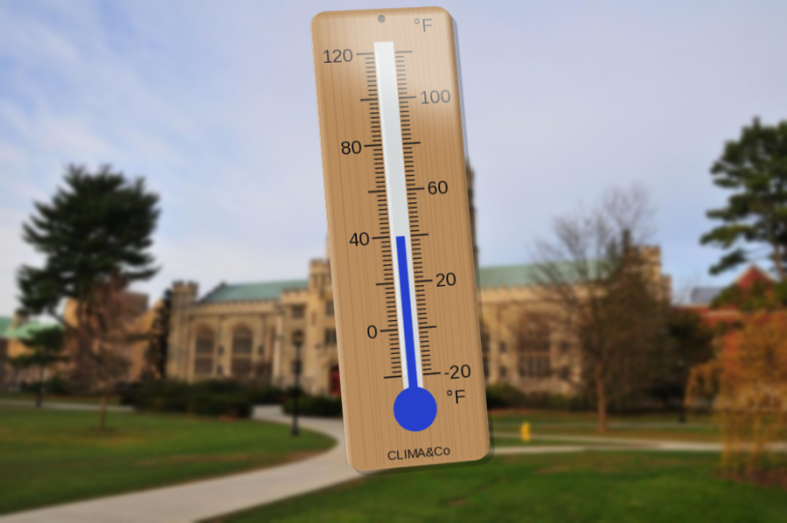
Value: 40 °F
